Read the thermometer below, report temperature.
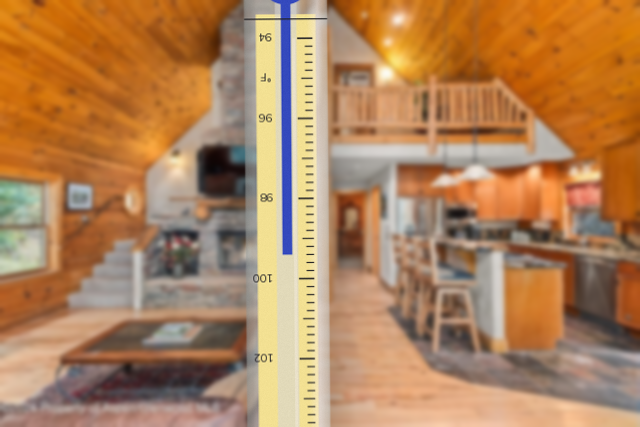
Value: 99.4 °F
